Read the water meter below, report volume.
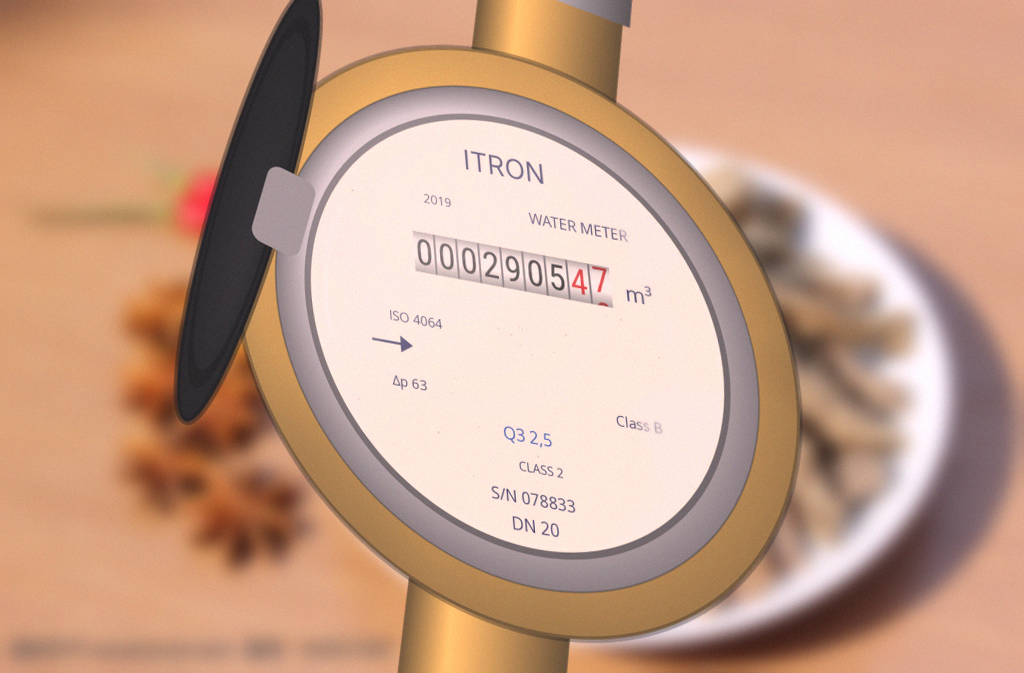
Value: 2905.47 m³
